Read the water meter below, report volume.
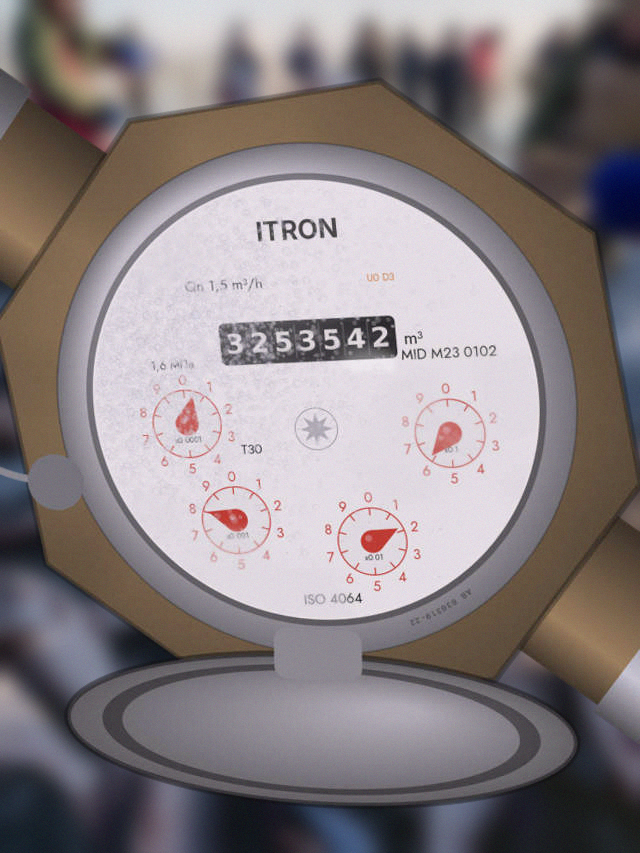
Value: 3253542.6180 m³
